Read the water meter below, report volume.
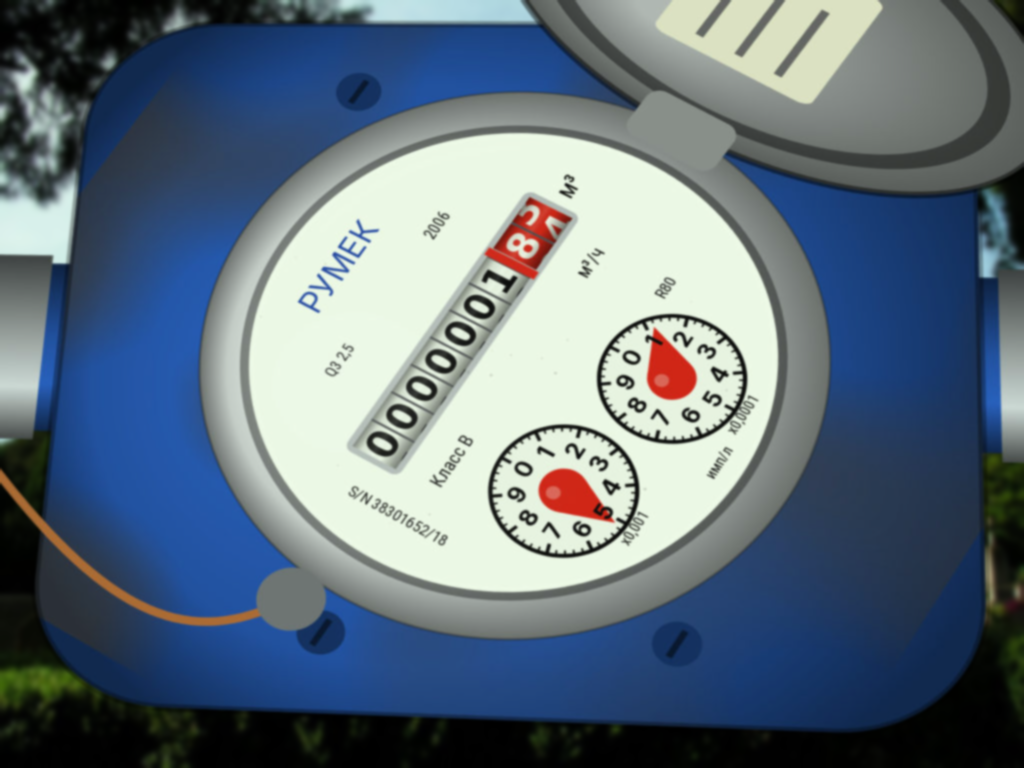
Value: 1.8351 m³
